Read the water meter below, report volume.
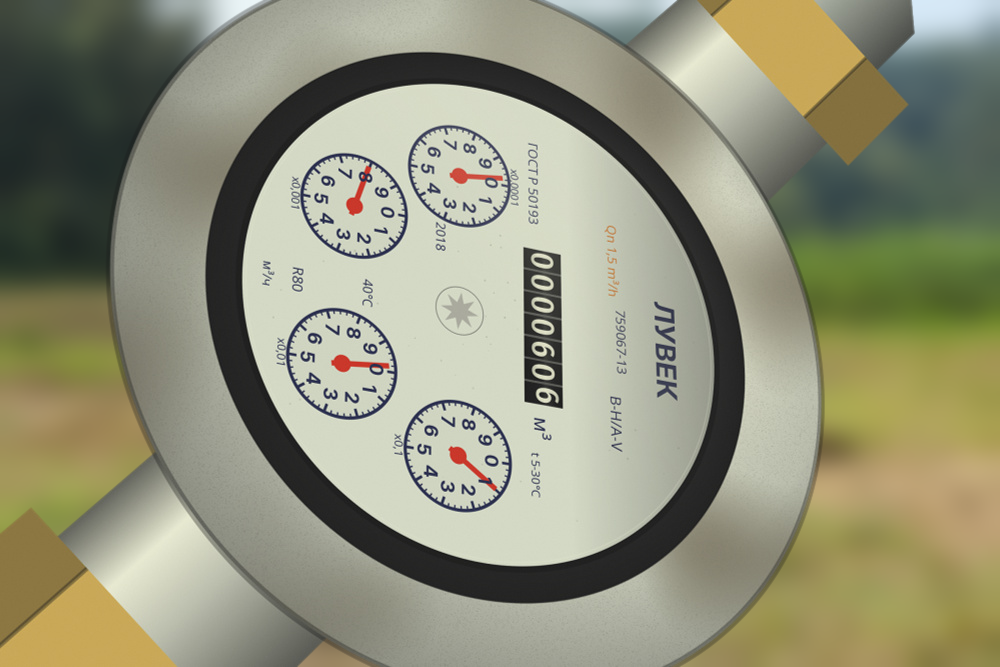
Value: 606.0979 m³
